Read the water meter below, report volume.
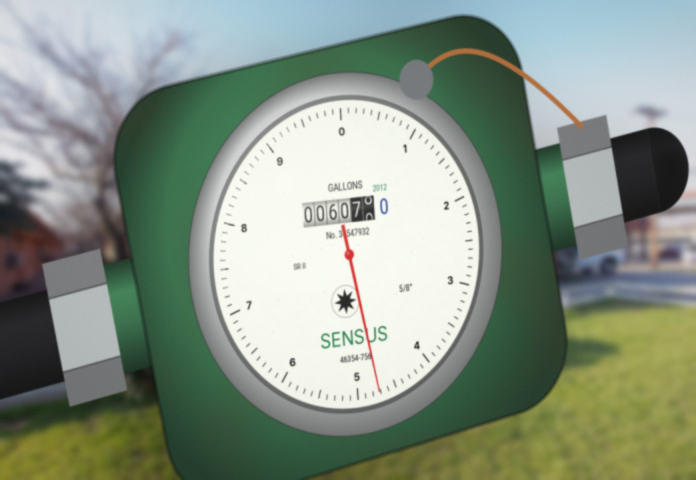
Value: 60784.7 gal
